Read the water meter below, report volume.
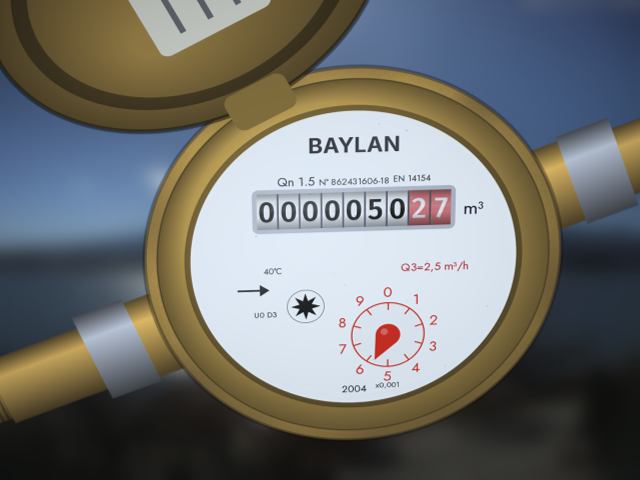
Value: 50.275 m³
